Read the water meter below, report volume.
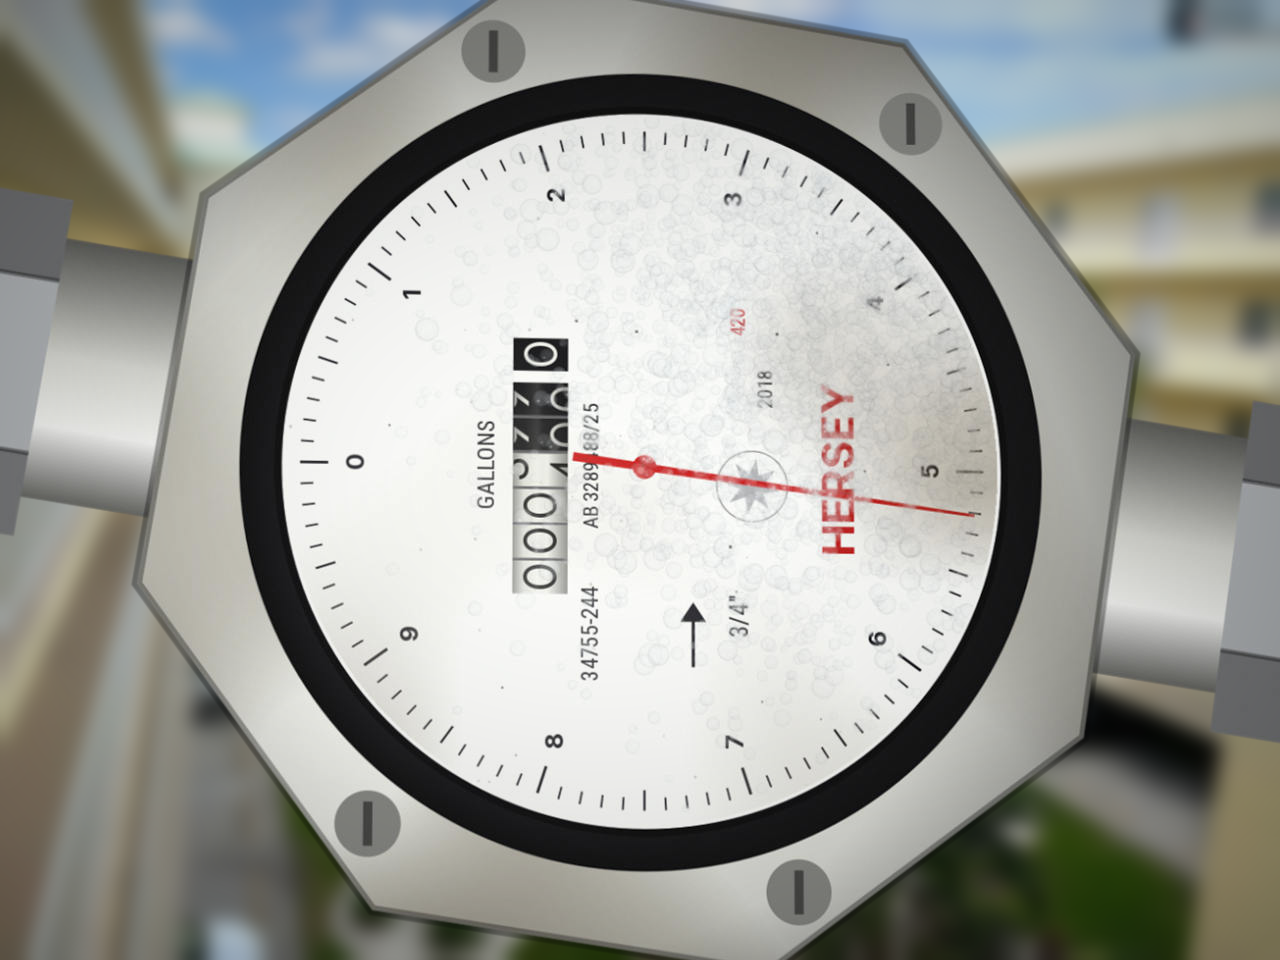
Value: 3995.2 gal
